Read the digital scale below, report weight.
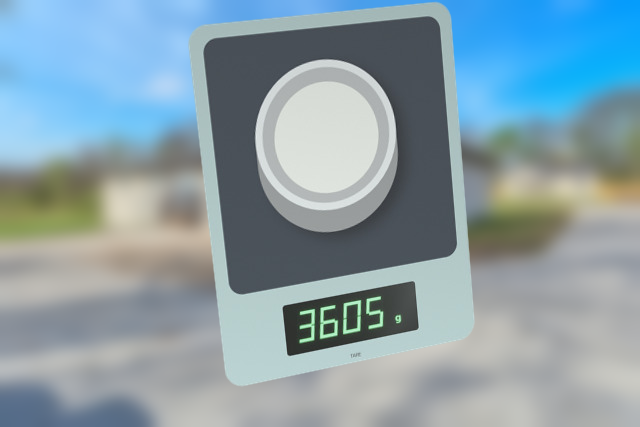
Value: 3605 g
